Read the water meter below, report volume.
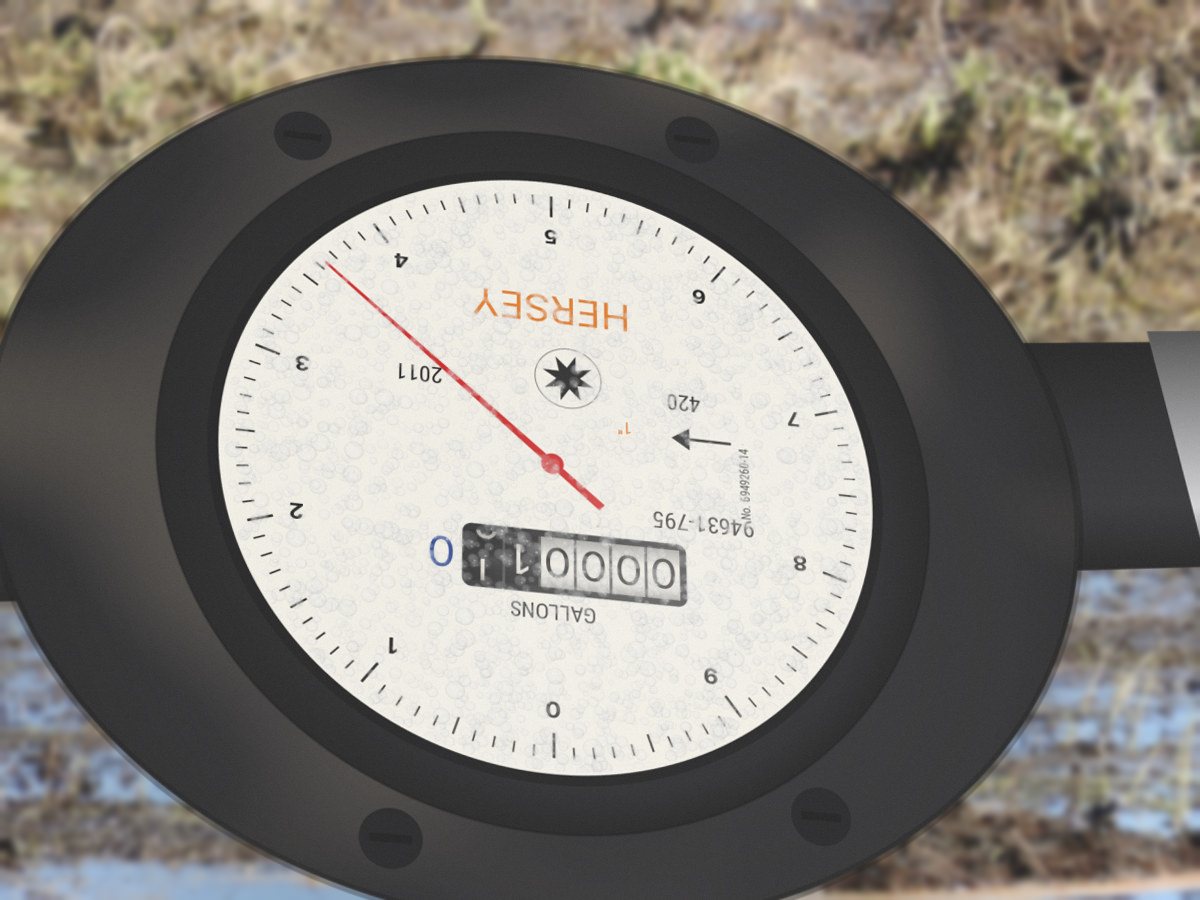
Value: 113.6 gal
